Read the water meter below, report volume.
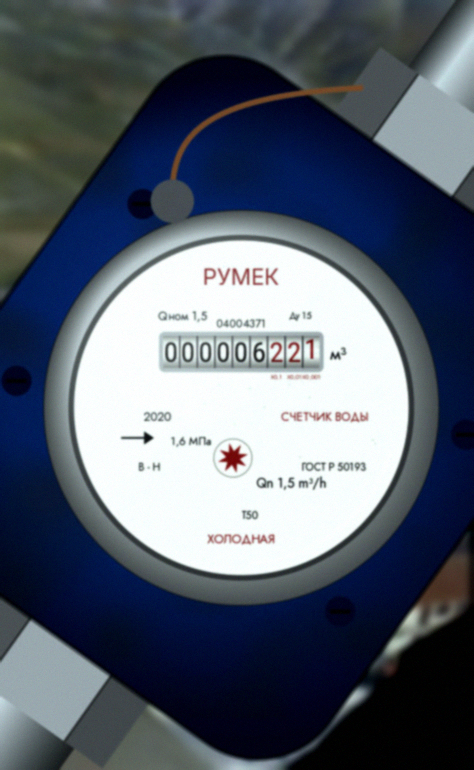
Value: 6.221 m³
